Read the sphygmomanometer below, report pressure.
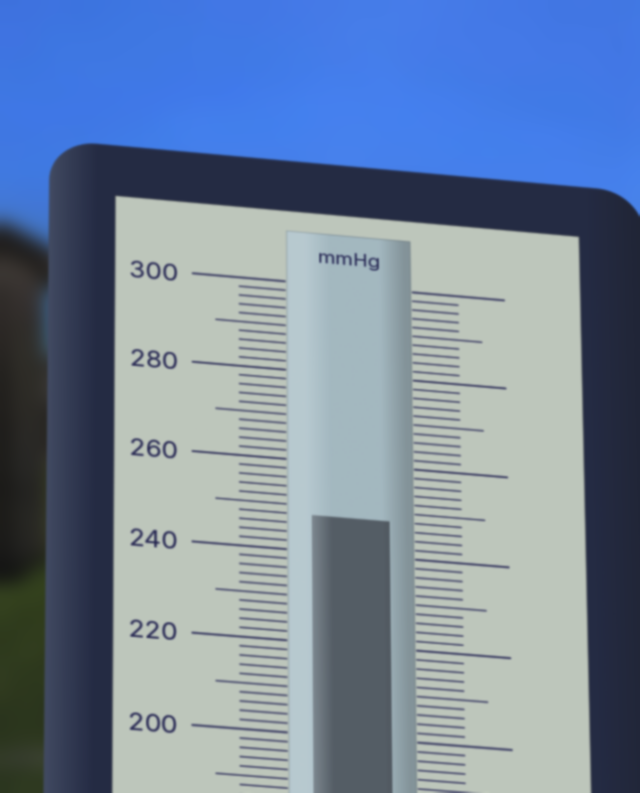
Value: 248 mmHg
